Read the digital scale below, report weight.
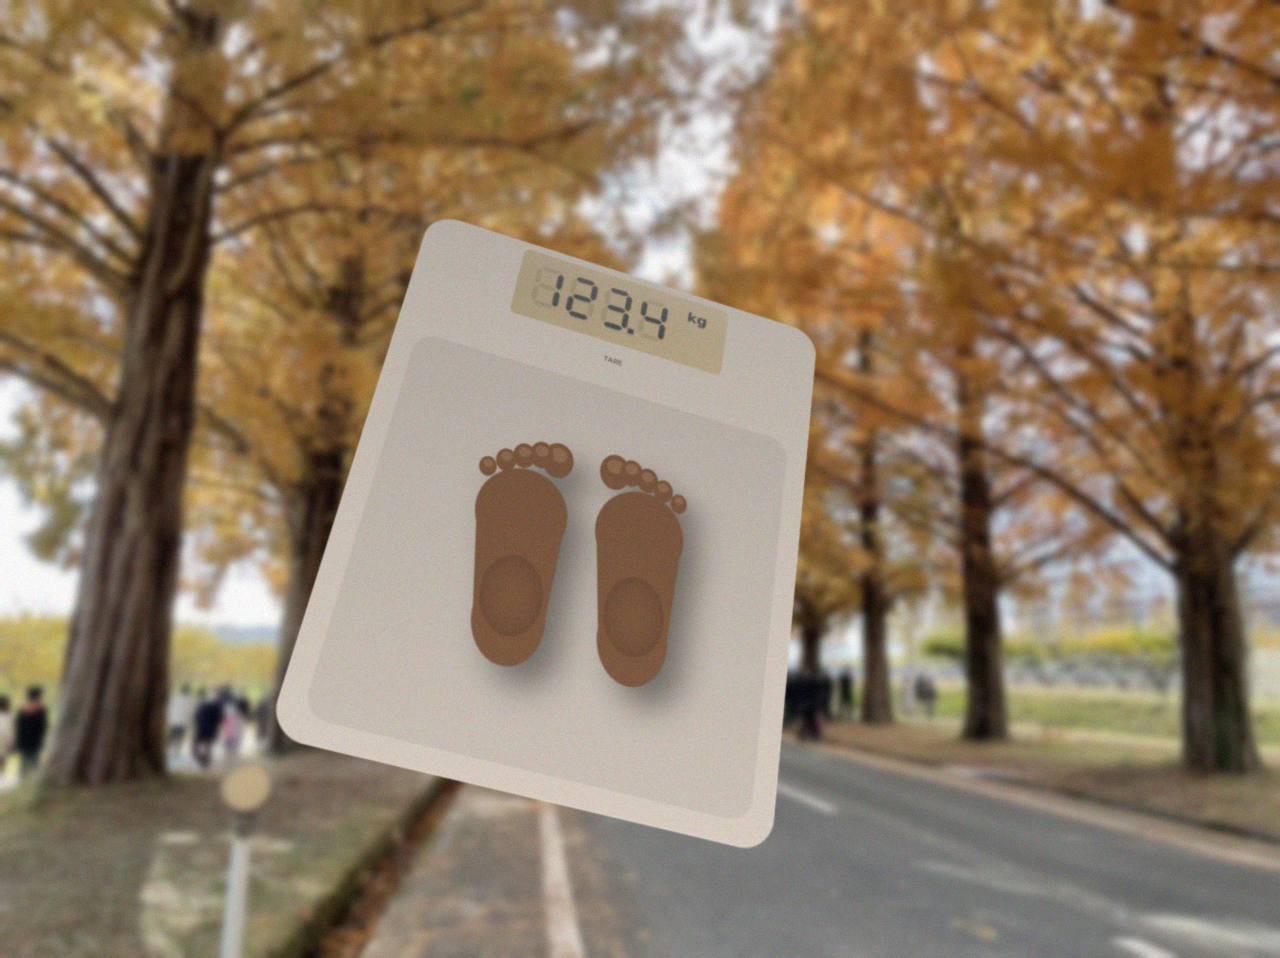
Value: 123.4 kg
